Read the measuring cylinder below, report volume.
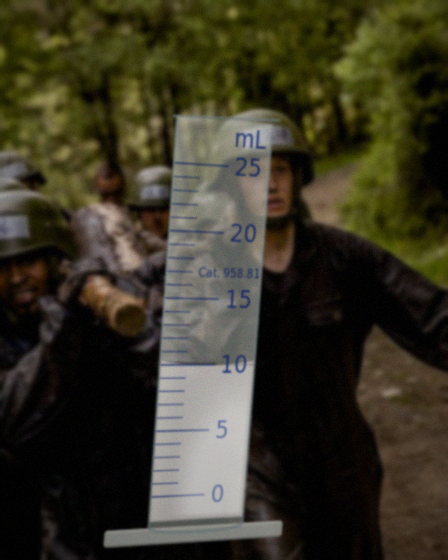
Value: 10 mL
